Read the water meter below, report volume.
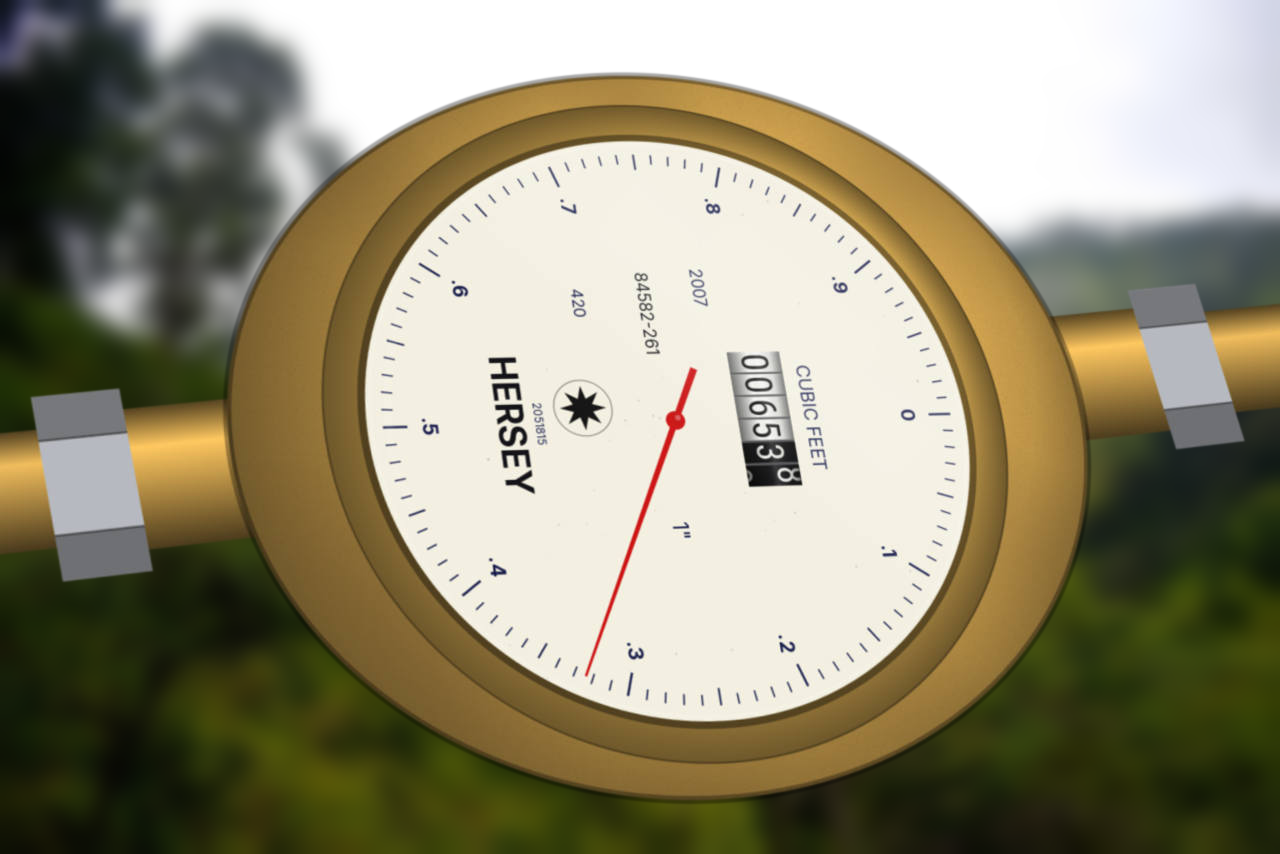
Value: 6538.32 ft³
